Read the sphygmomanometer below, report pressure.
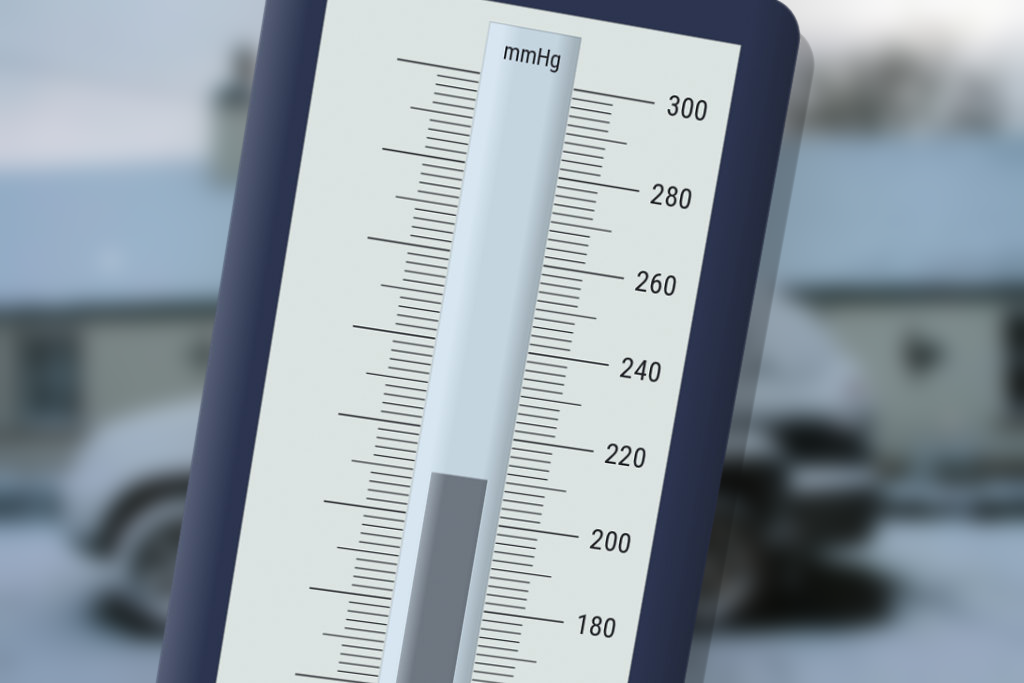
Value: 210 mmHg
